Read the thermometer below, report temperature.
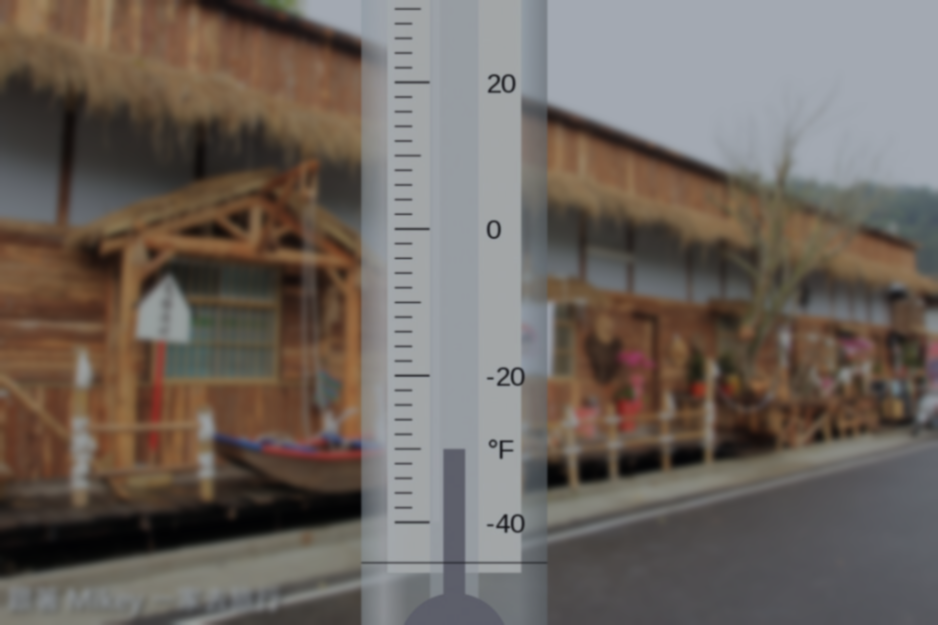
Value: -30 °F
